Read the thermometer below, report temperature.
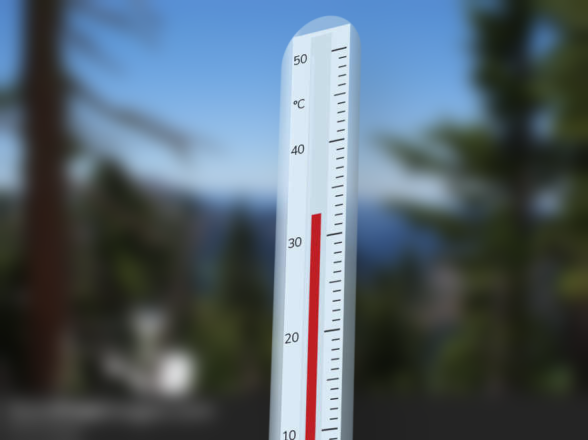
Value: 32.5 °C
